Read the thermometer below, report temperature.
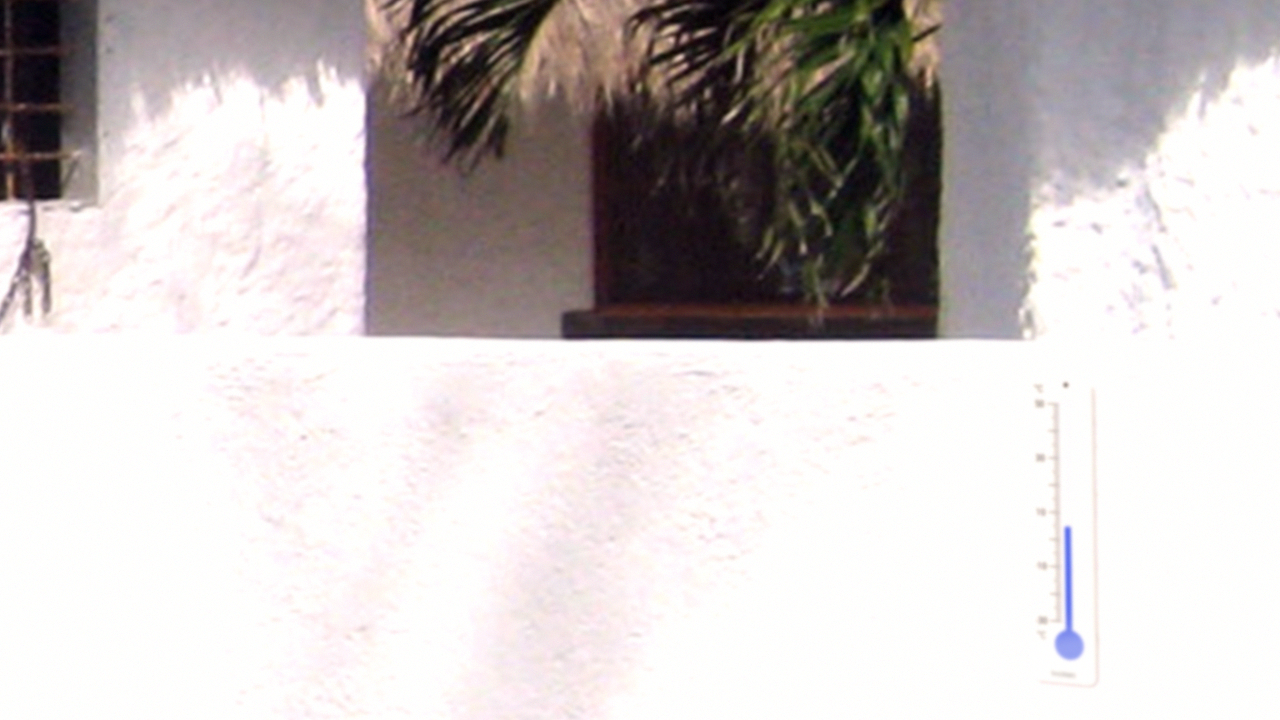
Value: 5 °C
